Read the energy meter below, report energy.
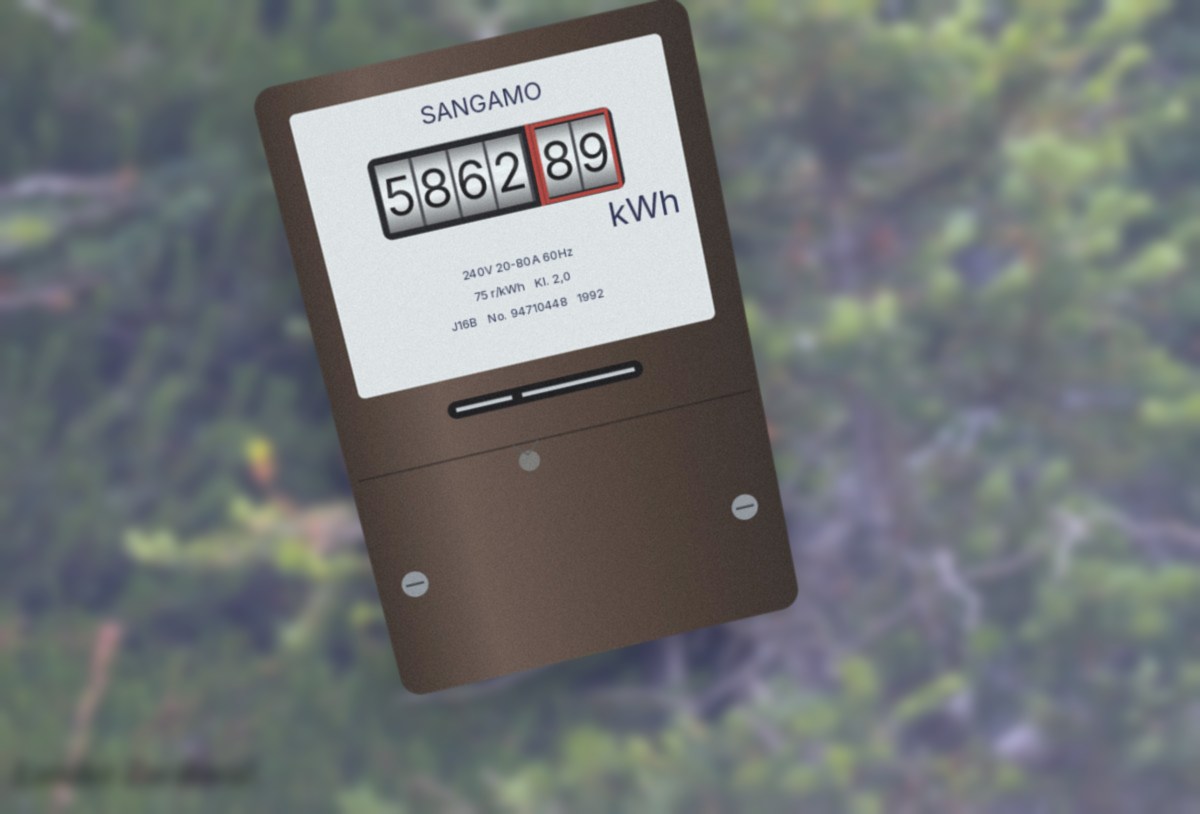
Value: 5862.89 kWh
